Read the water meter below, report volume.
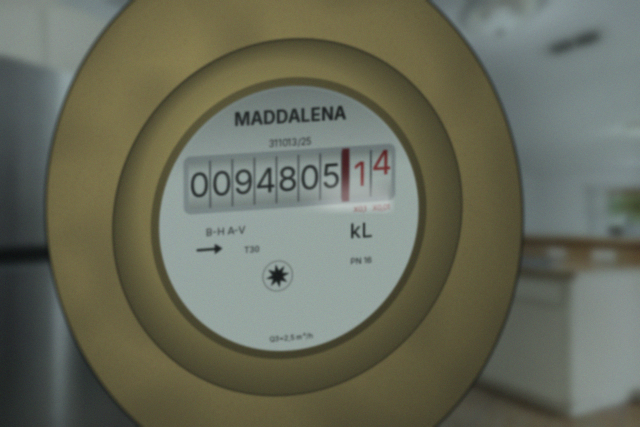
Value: 94805.14 kL
